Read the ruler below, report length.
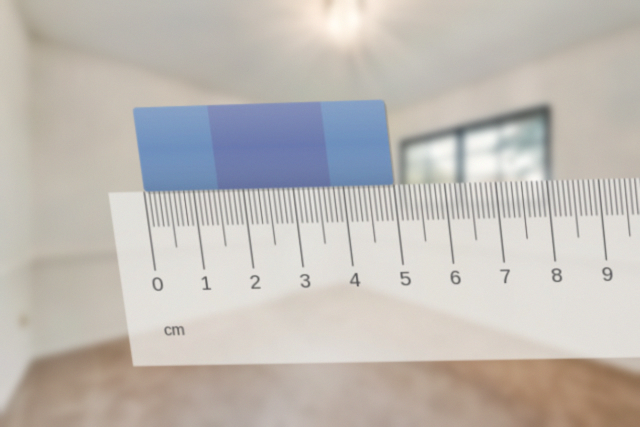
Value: 5 cm
